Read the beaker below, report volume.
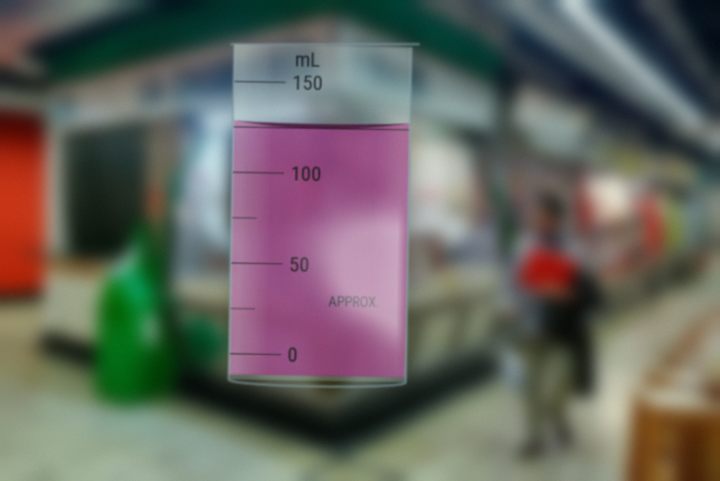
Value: 125 mL
